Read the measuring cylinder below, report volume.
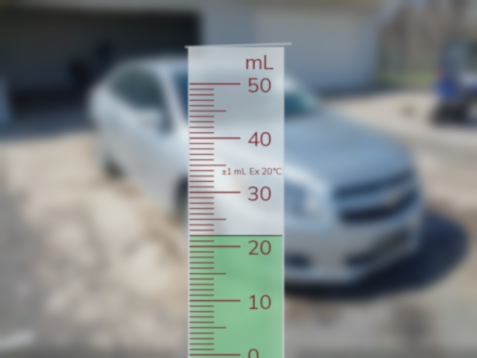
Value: 22 mL
